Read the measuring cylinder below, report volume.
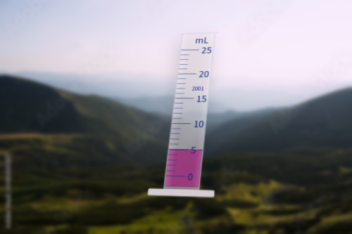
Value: 5 mL
